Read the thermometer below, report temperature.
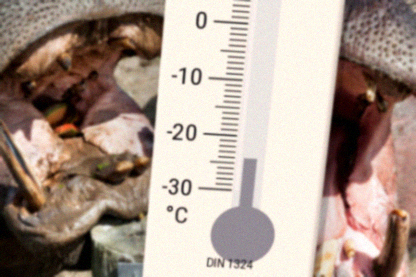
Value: -24 °C
